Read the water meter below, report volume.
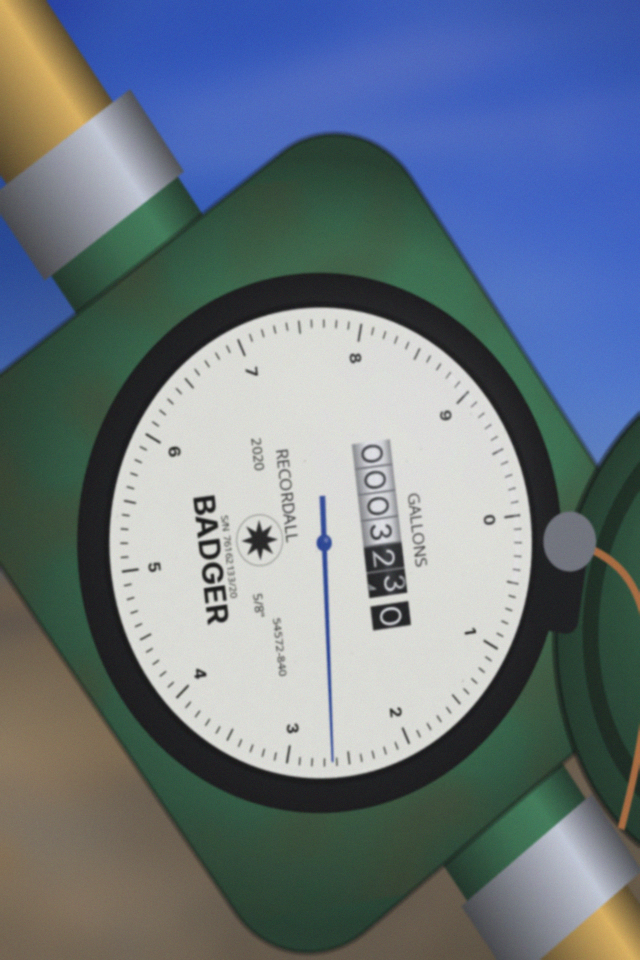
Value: 3232.6 gal
